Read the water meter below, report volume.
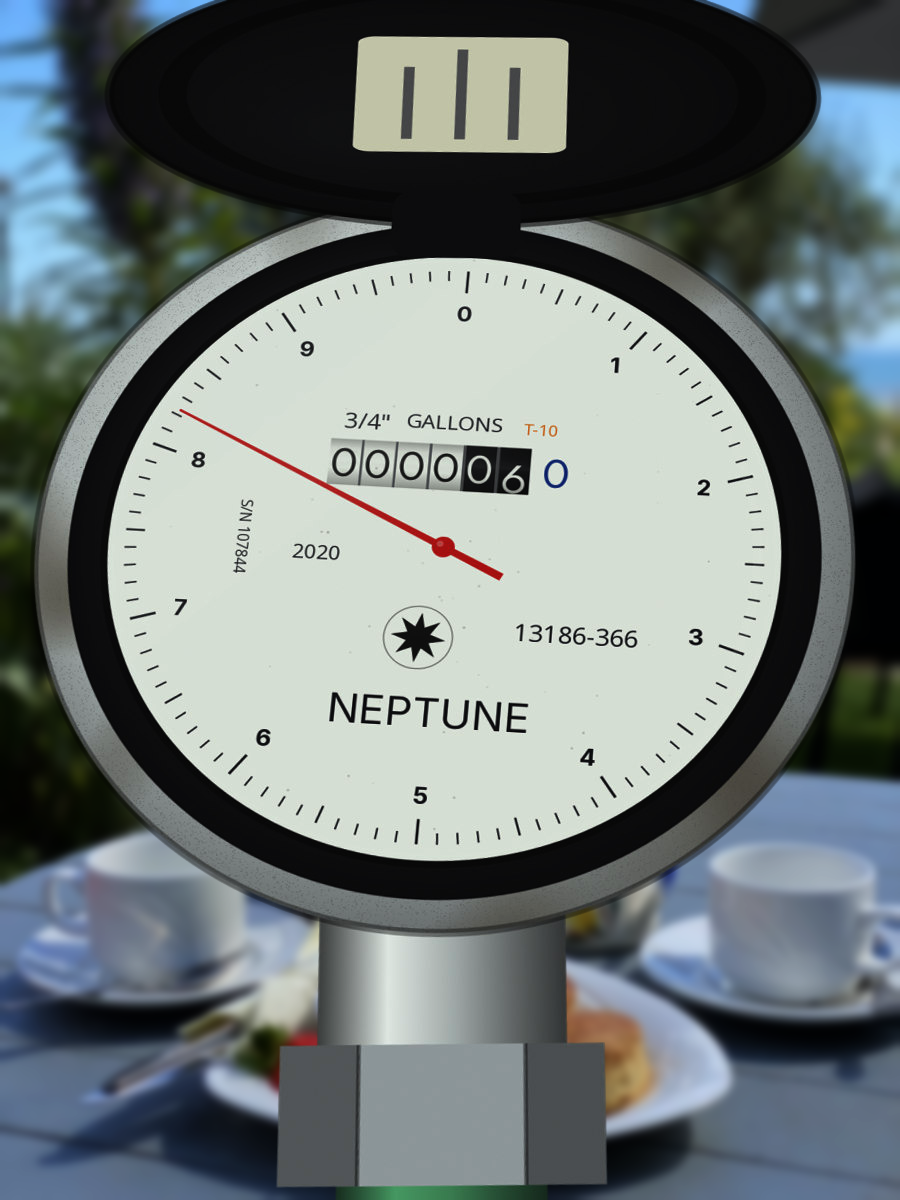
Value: 58.2 gal
